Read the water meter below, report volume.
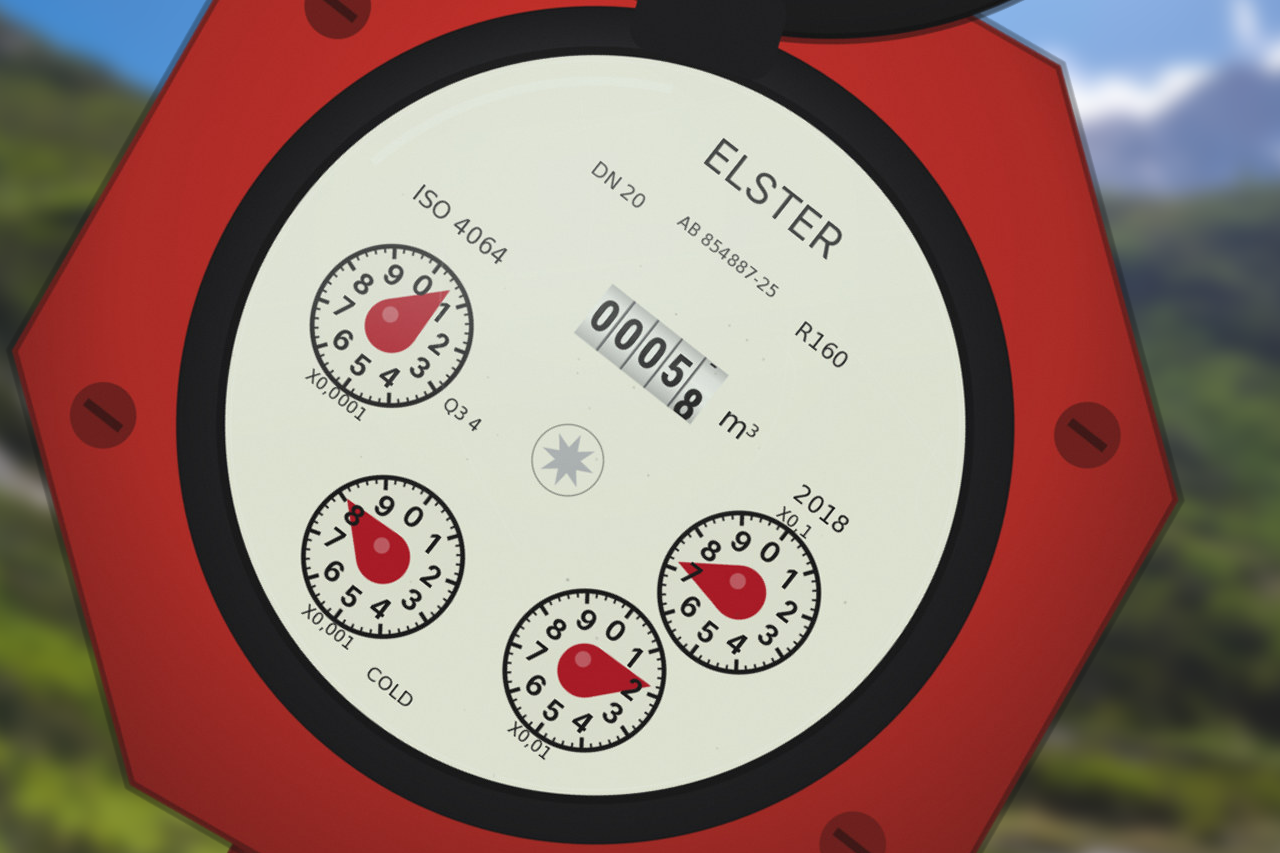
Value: 57.7180 m³
